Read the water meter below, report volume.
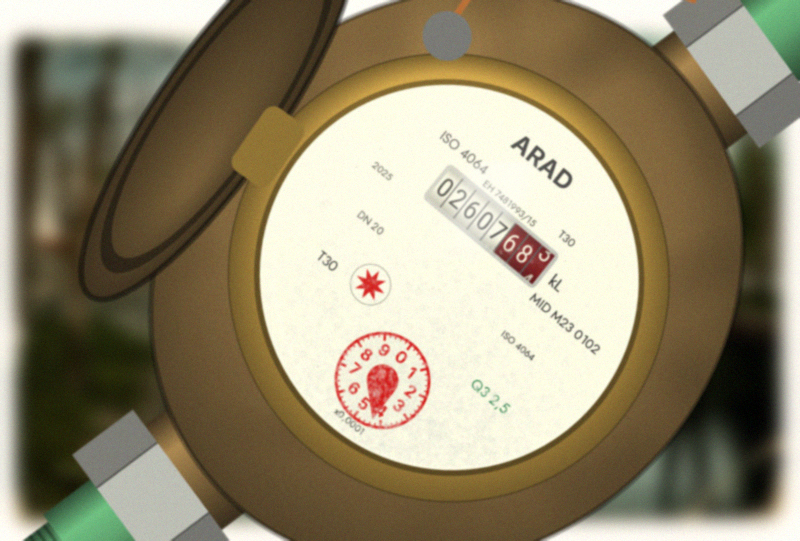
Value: 2607.6834 kL
